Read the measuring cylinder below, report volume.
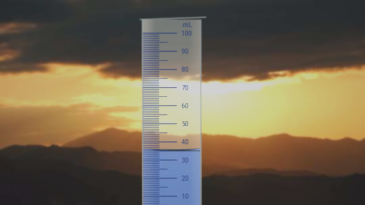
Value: 35 mL
